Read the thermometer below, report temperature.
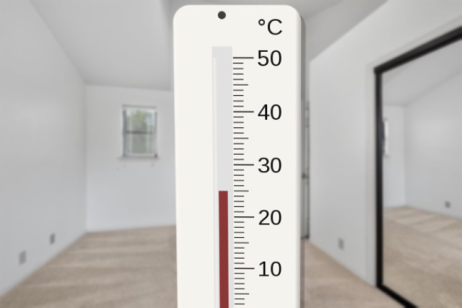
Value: 25 °C
